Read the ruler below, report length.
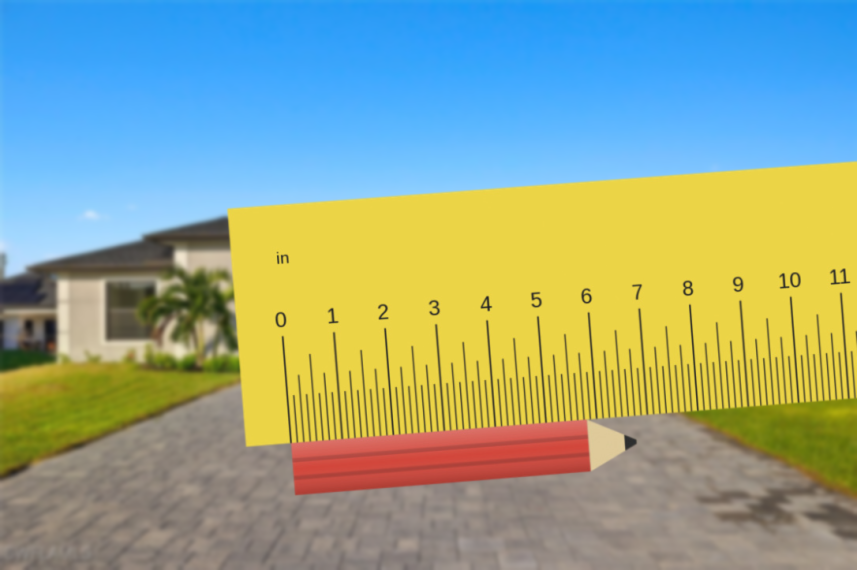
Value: 6.75 in
